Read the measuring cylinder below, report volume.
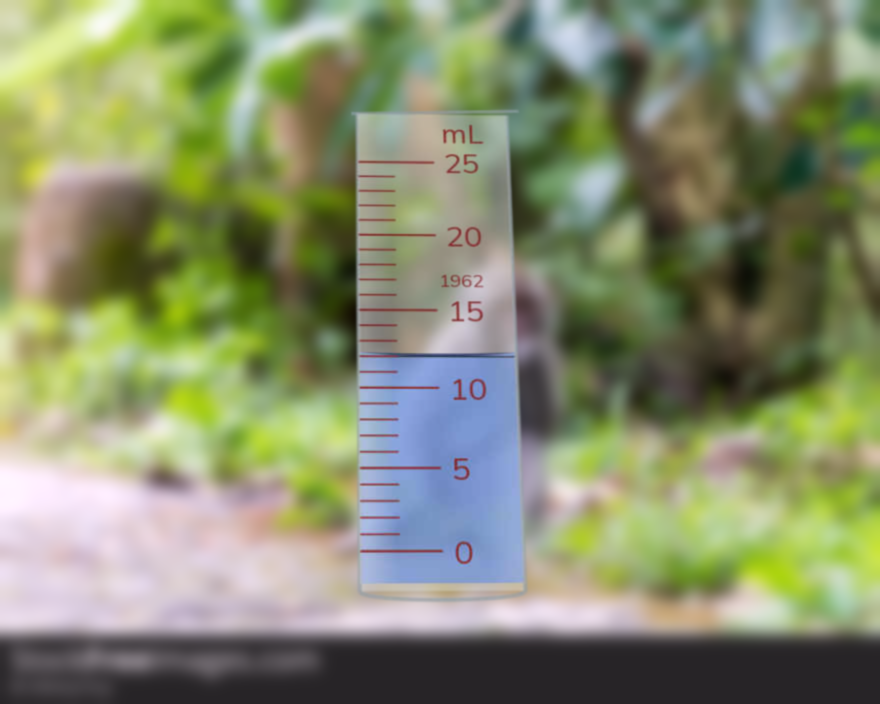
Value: 12 mL
